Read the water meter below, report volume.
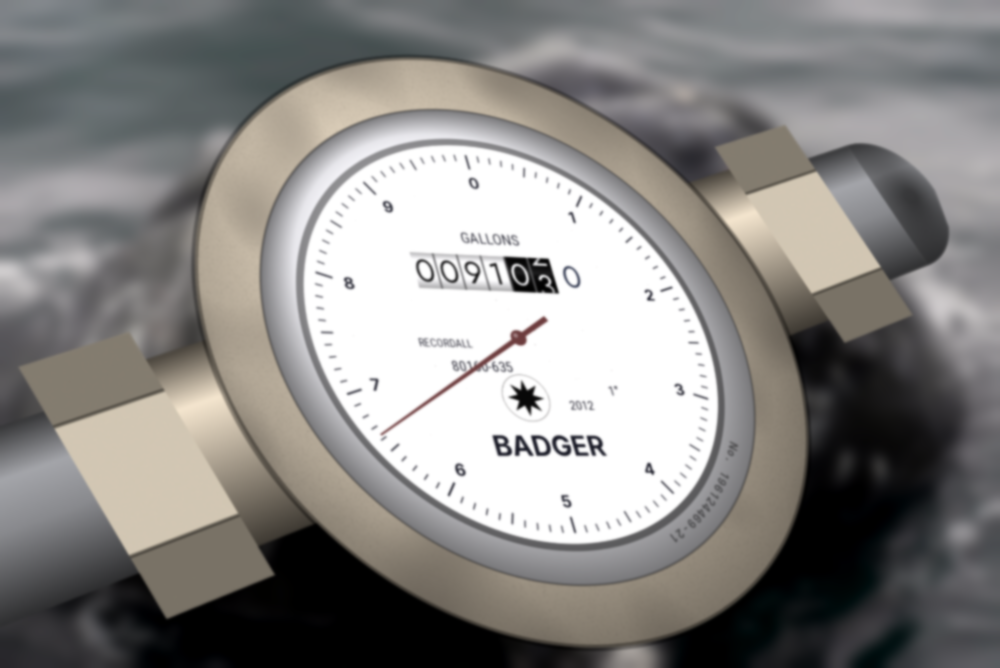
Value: 91026.6 gal
